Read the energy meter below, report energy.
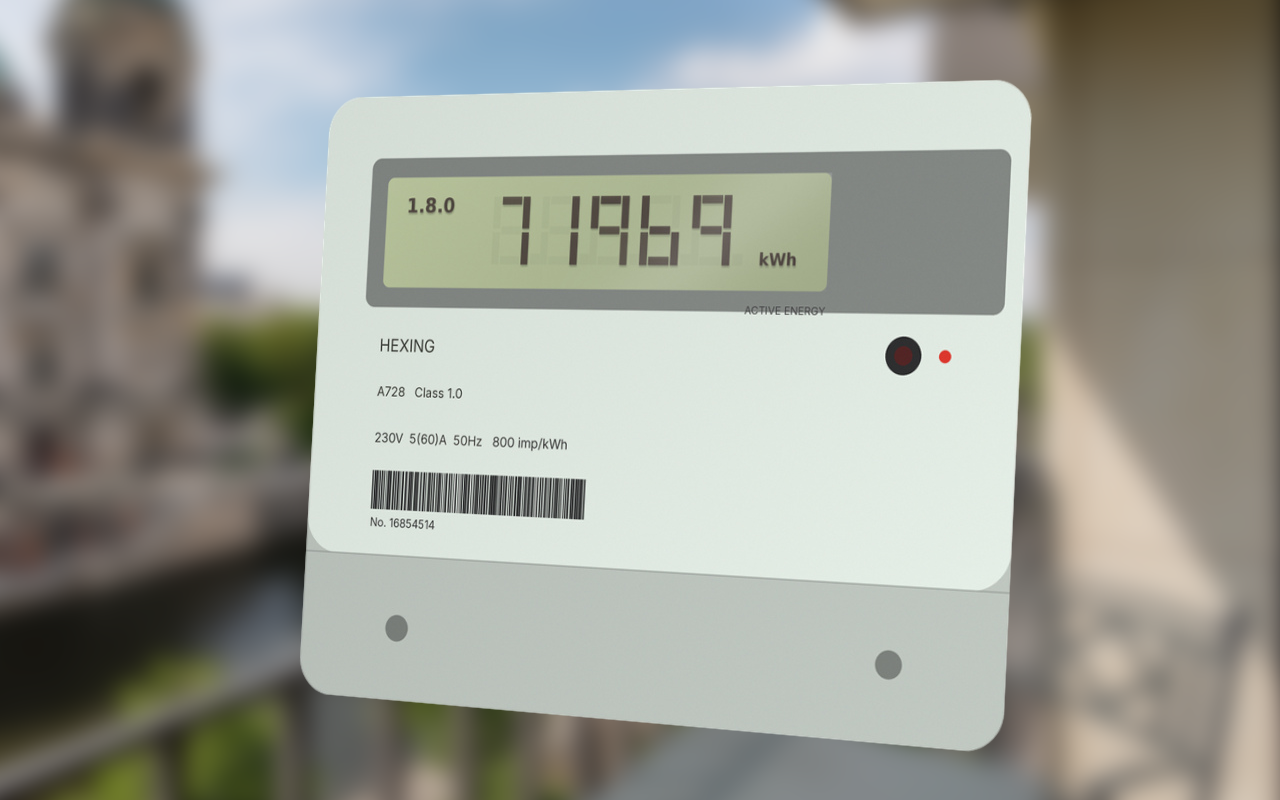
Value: 71969 kWh
